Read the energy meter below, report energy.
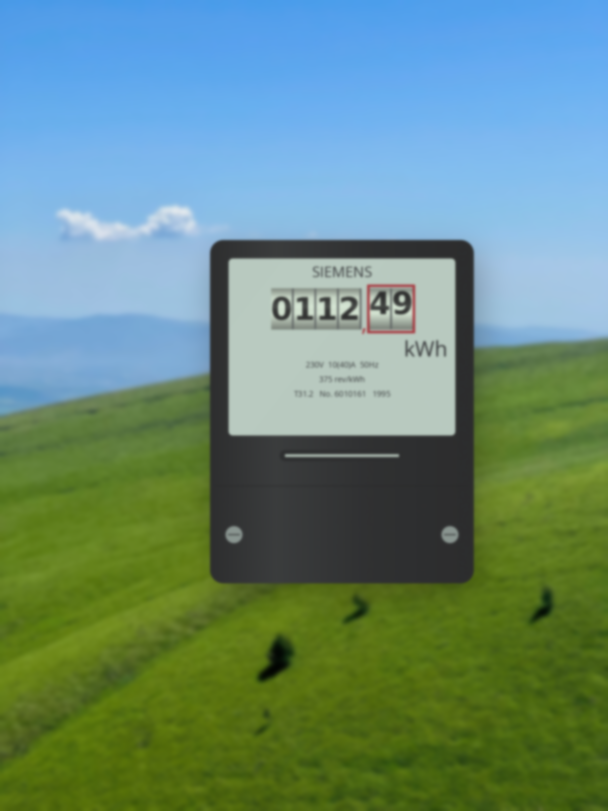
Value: 112.49 kWh
